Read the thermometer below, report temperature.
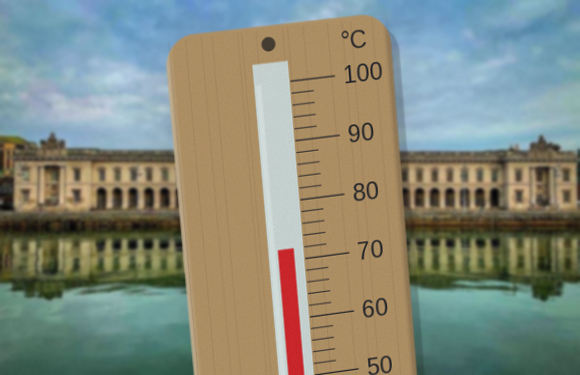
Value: 72 °C
